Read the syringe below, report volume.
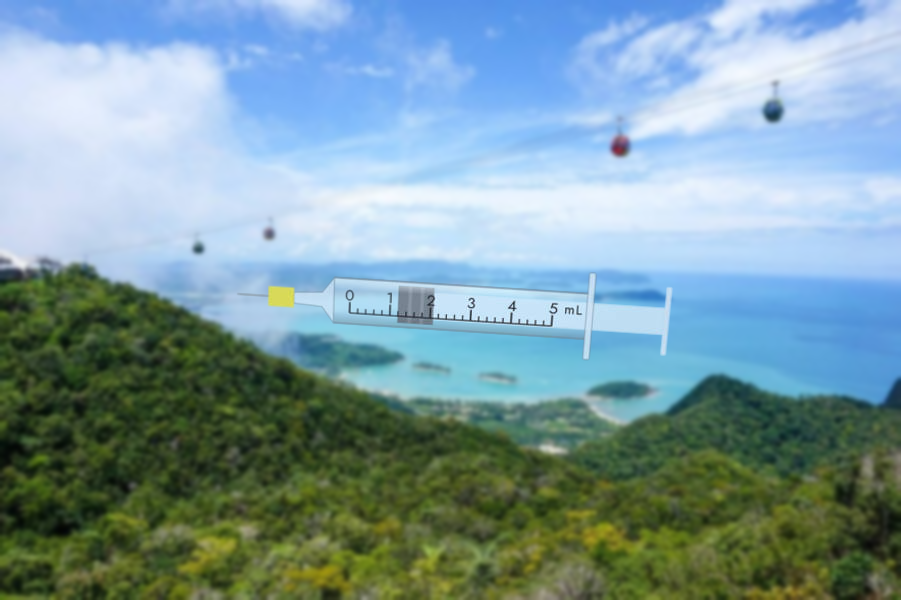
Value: 1.2 mL
